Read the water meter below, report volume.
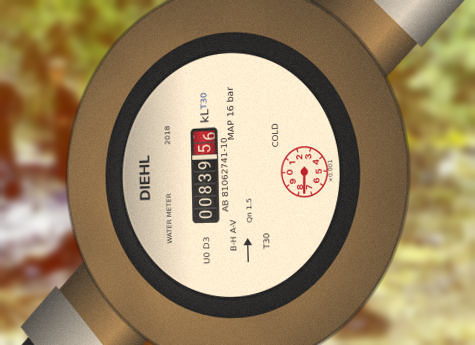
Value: 839.557 kL
